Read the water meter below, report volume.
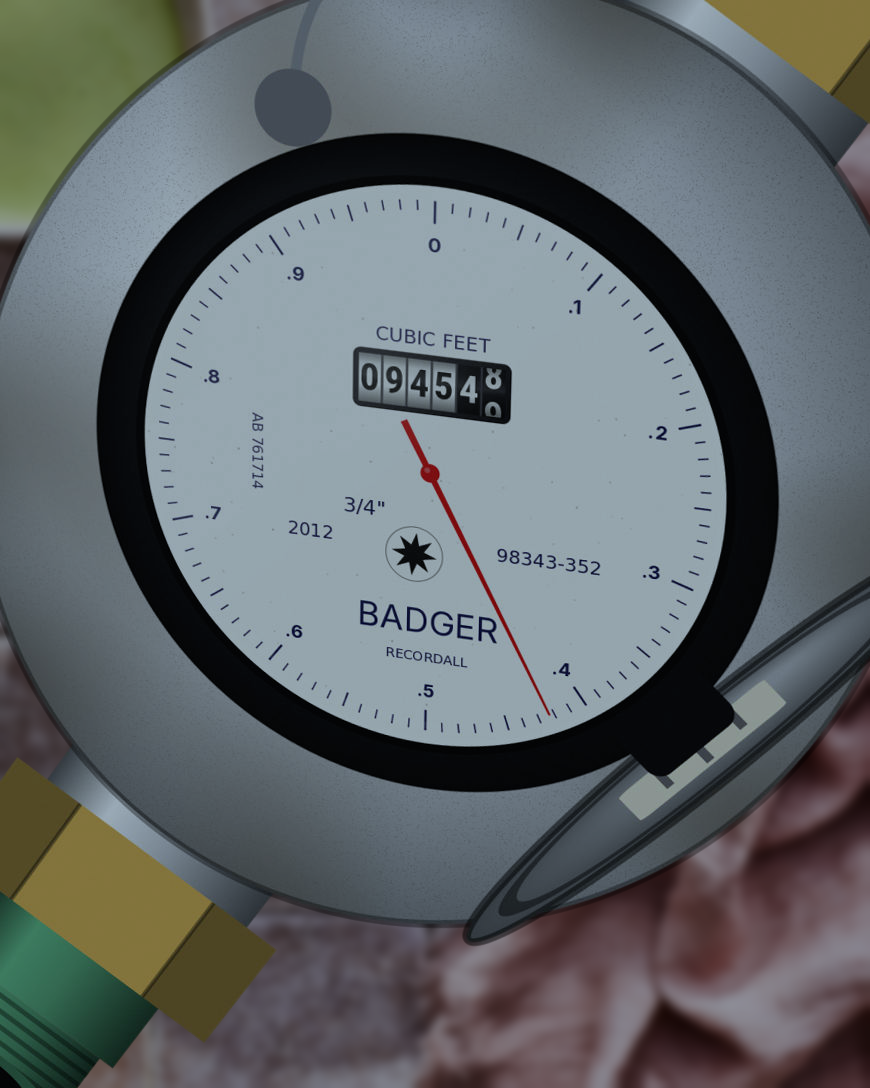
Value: 94548.42 ft³
